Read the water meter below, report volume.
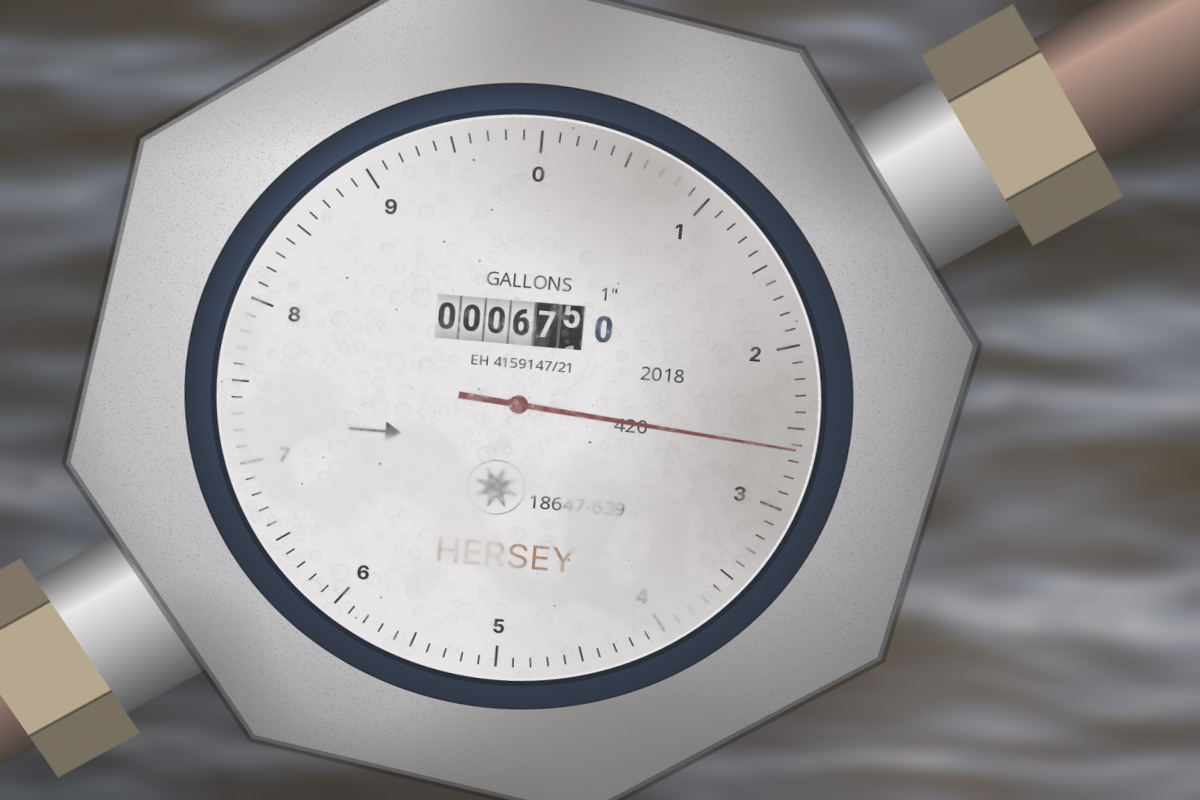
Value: 6752.6 gal
